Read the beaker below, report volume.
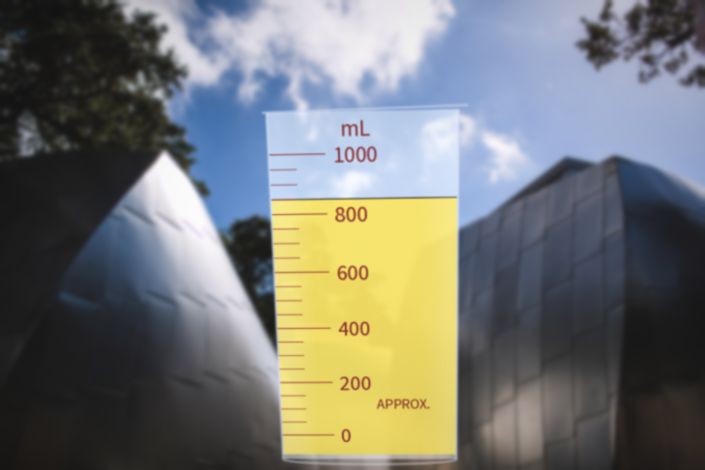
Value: 850 mL
